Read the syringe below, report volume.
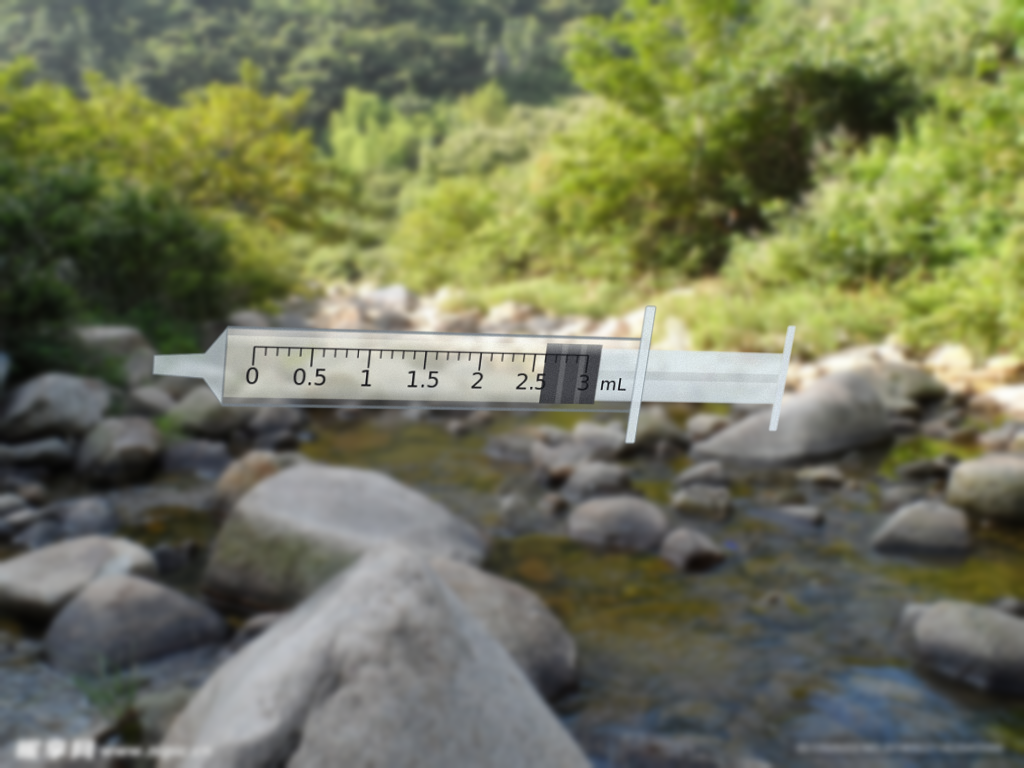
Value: 2.6 mL
